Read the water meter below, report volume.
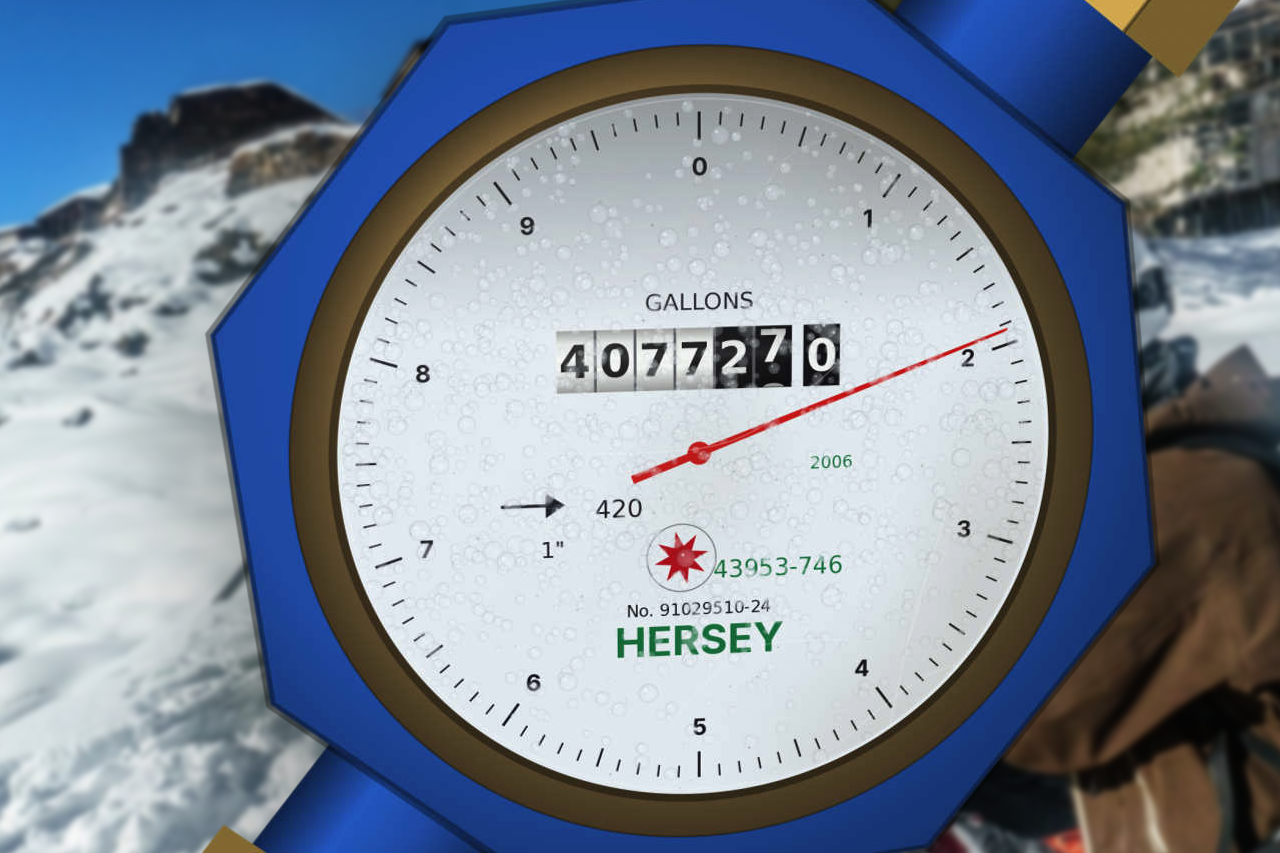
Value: 4077271.9 gal
